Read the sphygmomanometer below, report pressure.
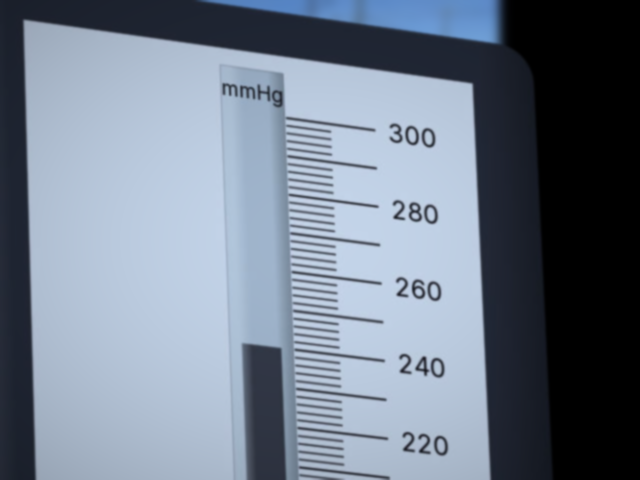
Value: 240 mmHg
